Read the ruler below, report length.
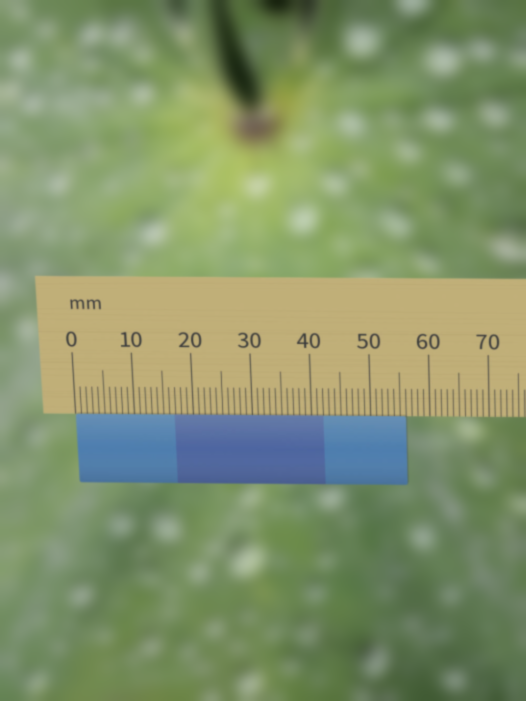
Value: 56 mm
